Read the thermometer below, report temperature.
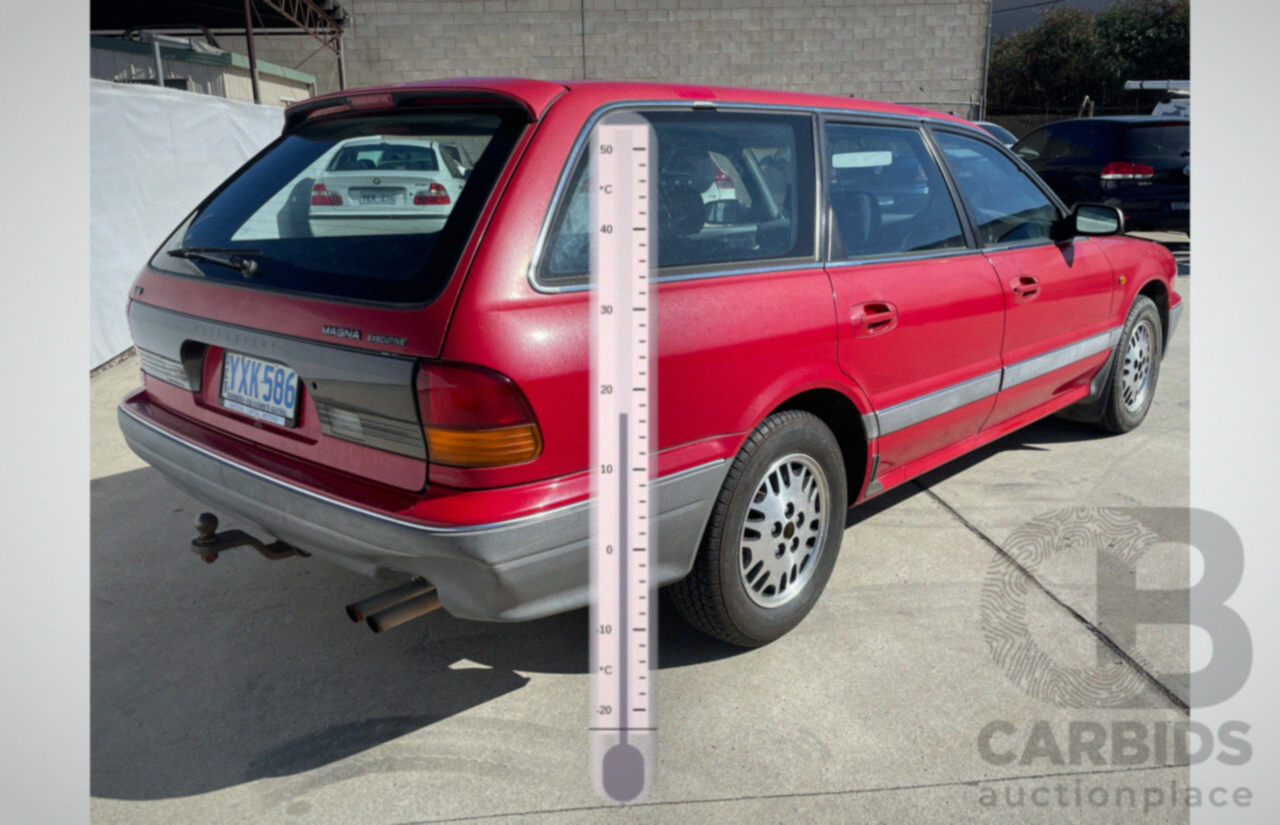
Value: 17 °C
